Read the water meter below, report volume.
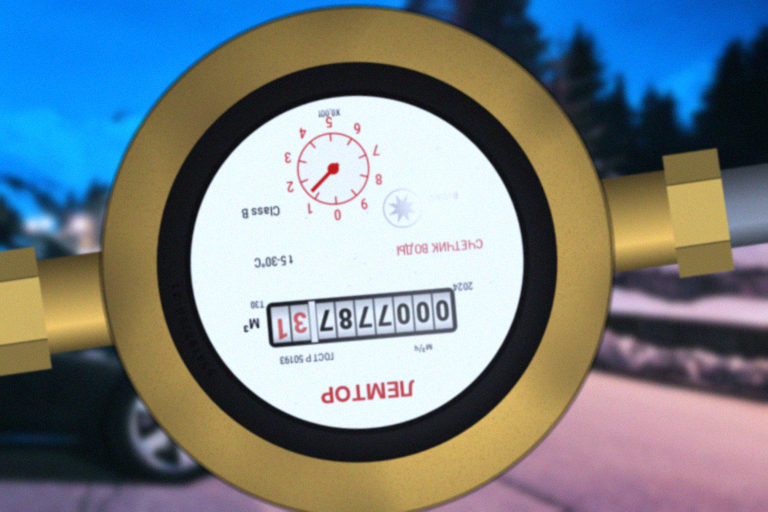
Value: 7787.311 m³
